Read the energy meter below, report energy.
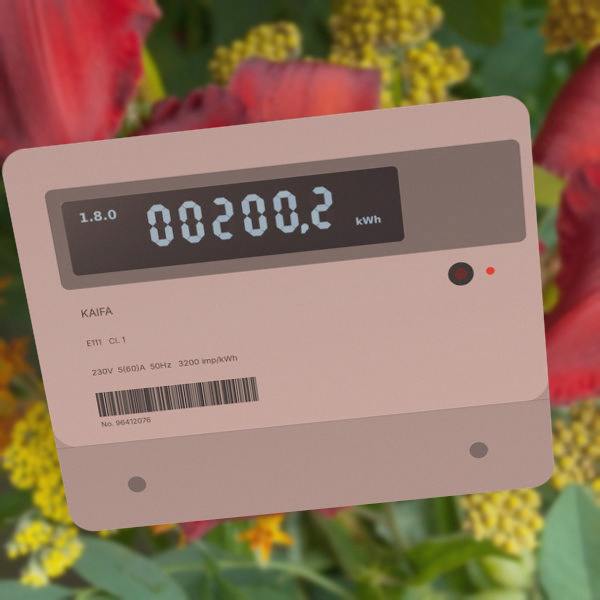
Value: 200.2 kWh
